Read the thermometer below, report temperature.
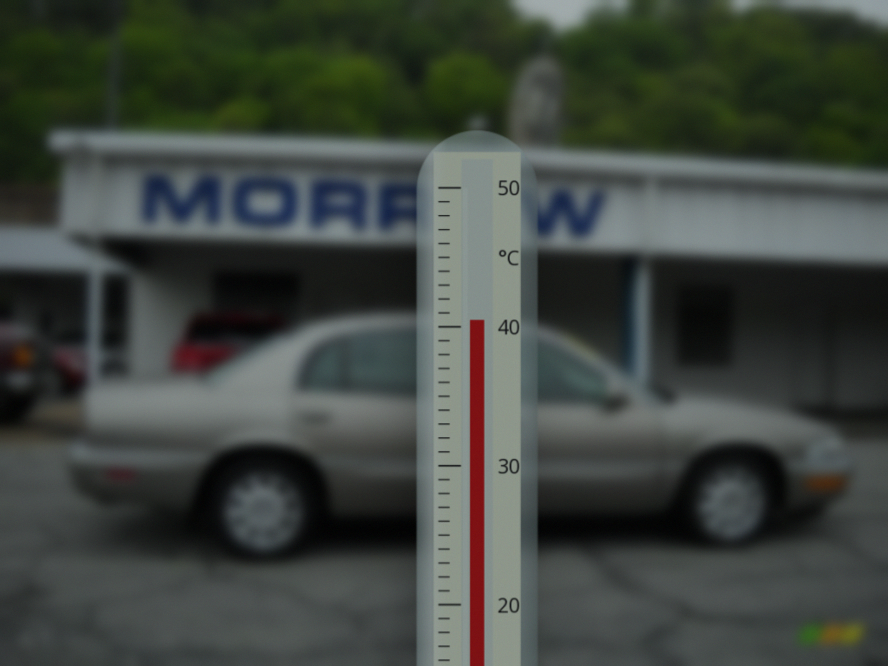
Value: 40.5 °C
